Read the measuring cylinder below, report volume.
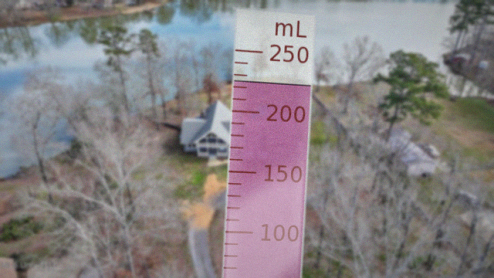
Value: 225 mL
